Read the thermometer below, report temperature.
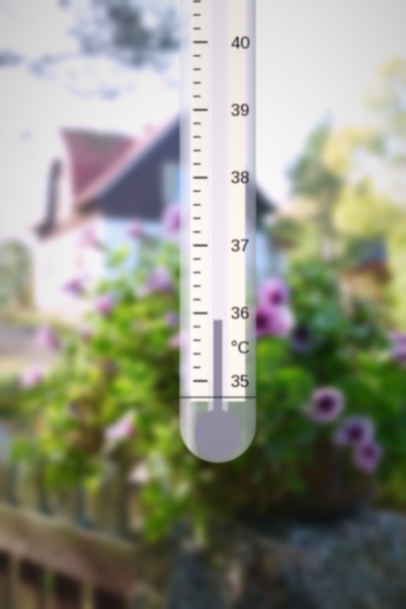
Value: 35.9 °C
